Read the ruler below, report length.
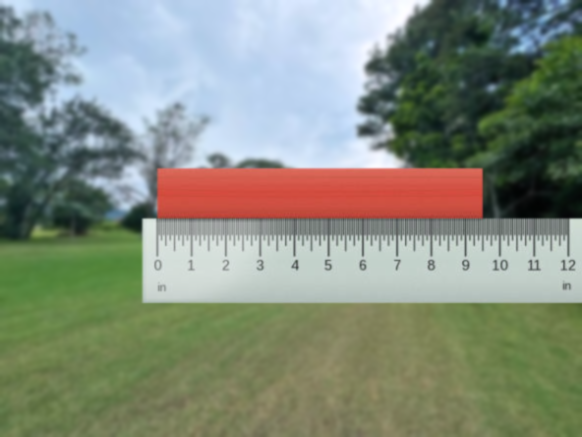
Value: 9.5 in
